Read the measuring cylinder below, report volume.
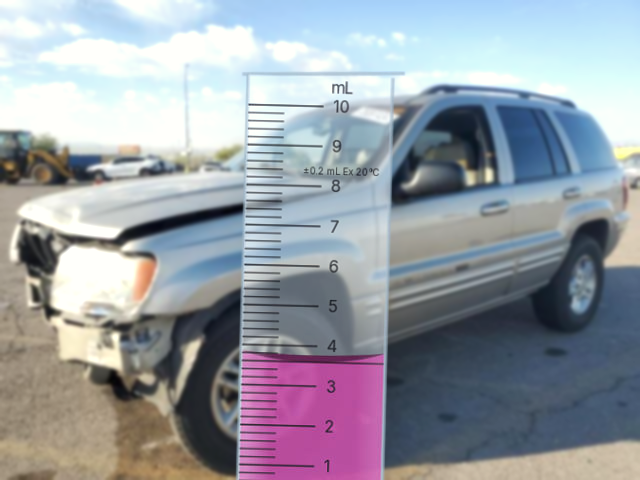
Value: 3.6 mL
